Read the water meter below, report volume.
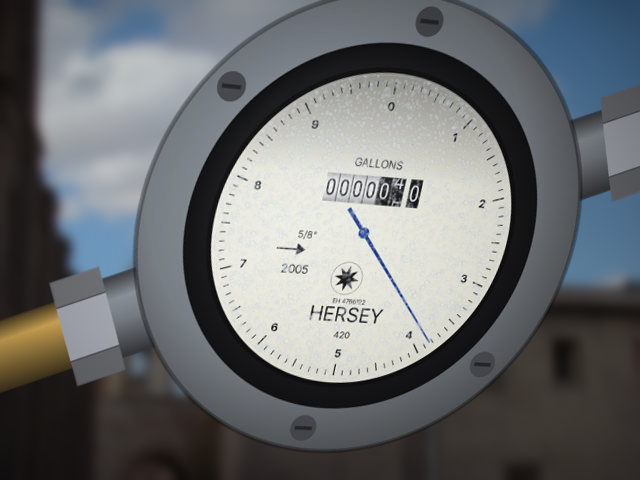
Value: 43.8 gal
